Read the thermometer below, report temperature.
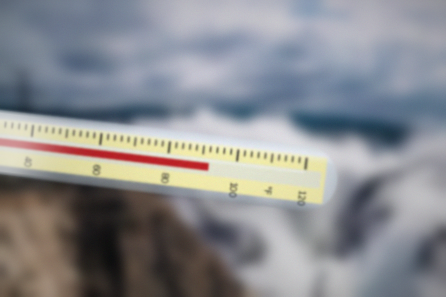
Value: 92 °F
